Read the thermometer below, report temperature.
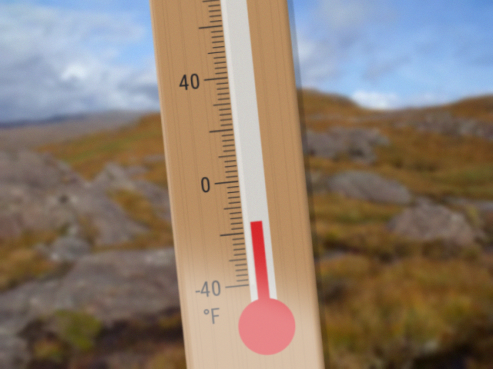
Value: -16 °F
